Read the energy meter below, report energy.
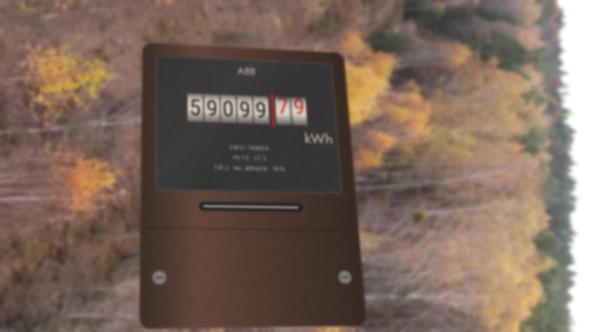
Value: 59099.79 kWh
